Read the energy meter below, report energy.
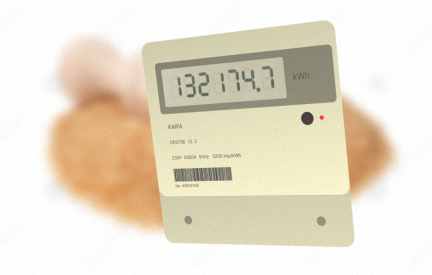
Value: 132174.7 kWh
